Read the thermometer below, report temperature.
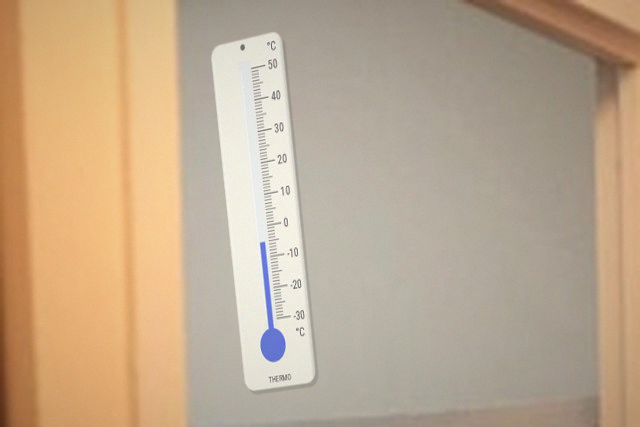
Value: -5 °C
